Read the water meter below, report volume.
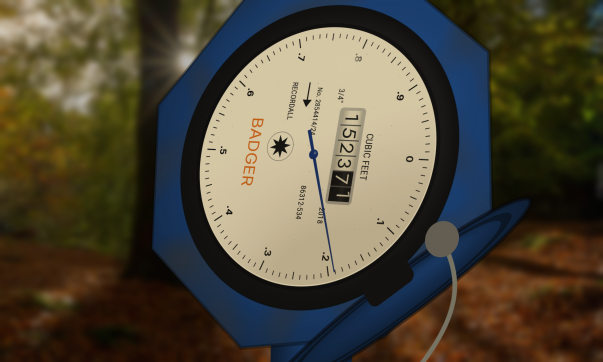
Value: 152371.19 ft³
